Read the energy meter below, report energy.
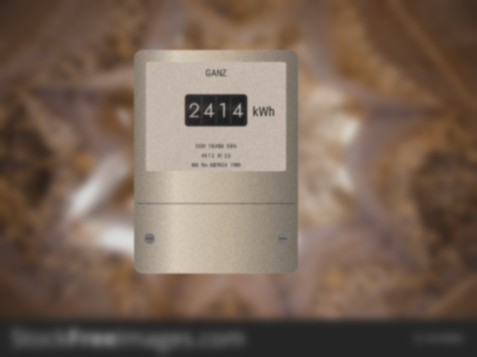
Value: 2414 kWh
